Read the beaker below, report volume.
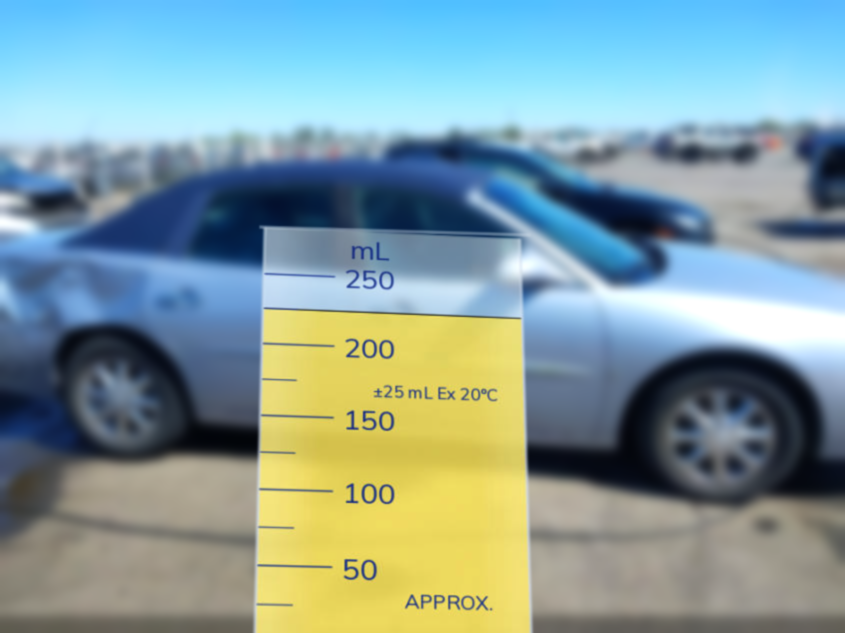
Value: 225 mL
